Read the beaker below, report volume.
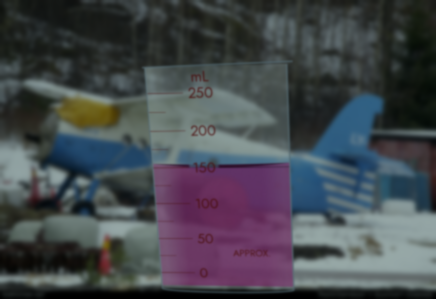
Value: 150 mL
